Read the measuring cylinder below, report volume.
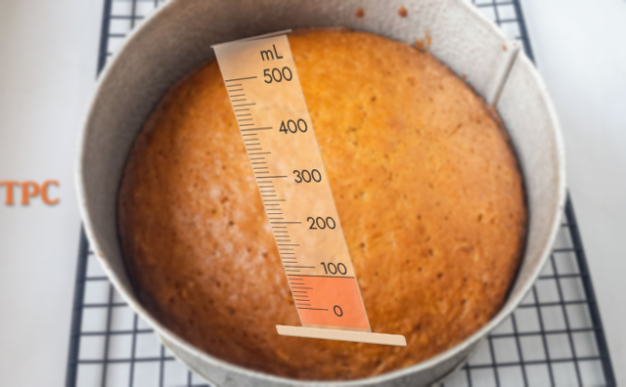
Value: 80 mL
